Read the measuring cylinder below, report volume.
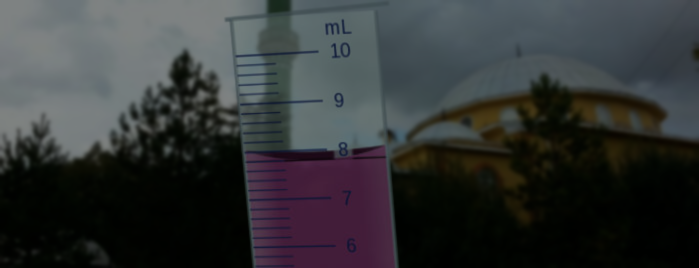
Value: 7.8 mL
